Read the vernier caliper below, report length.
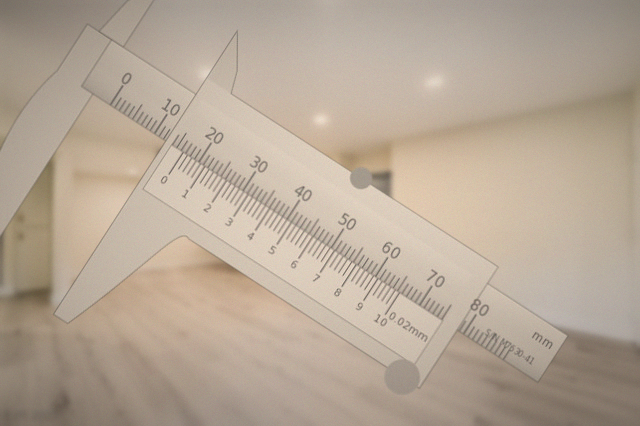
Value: 16.5 mm
